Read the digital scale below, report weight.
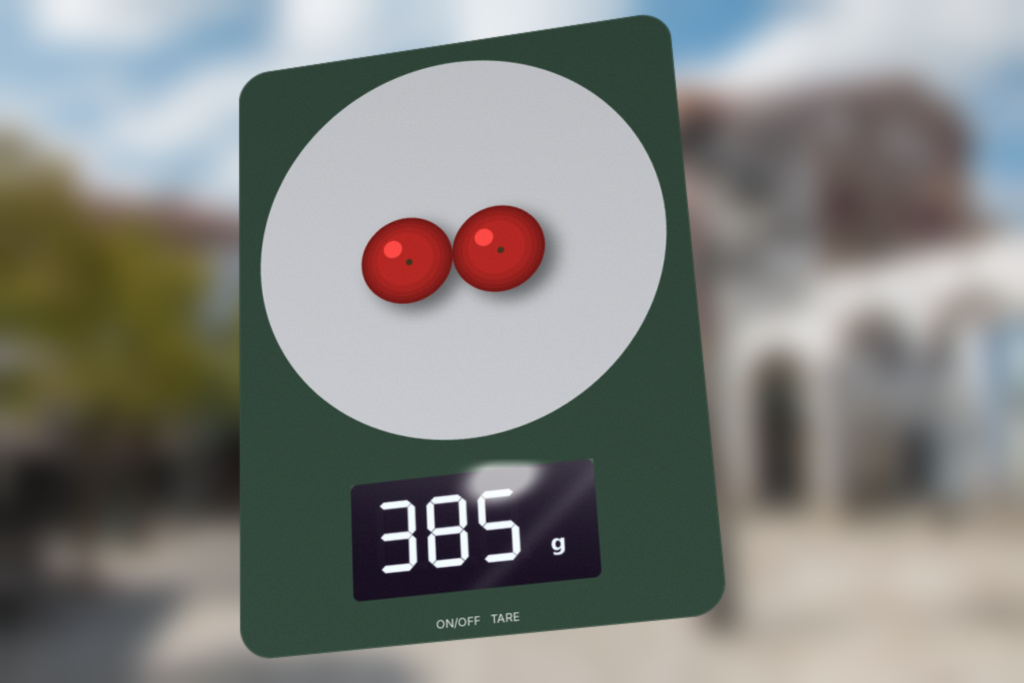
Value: 385 g
